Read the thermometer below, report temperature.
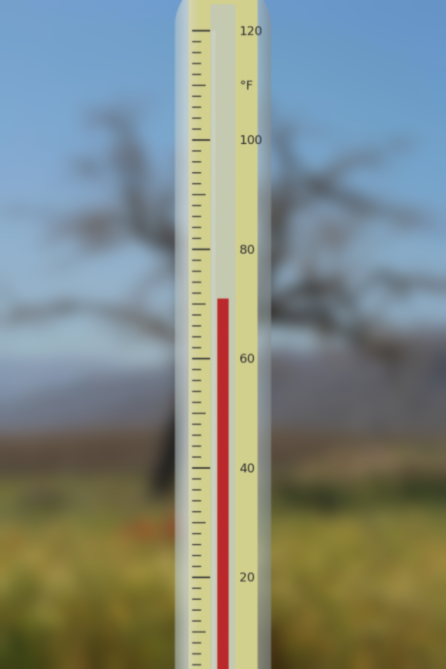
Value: 71 °F
